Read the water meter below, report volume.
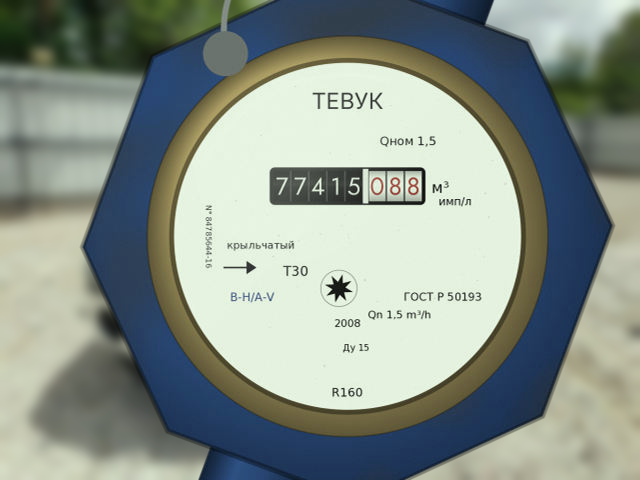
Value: 77415.088 m³
